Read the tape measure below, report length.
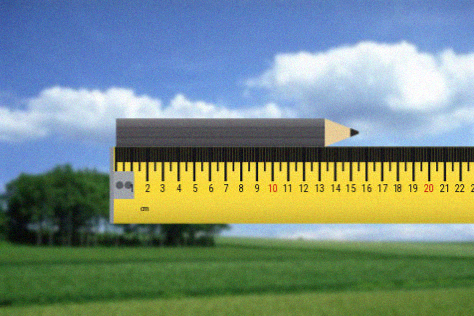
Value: 15.5 cm
